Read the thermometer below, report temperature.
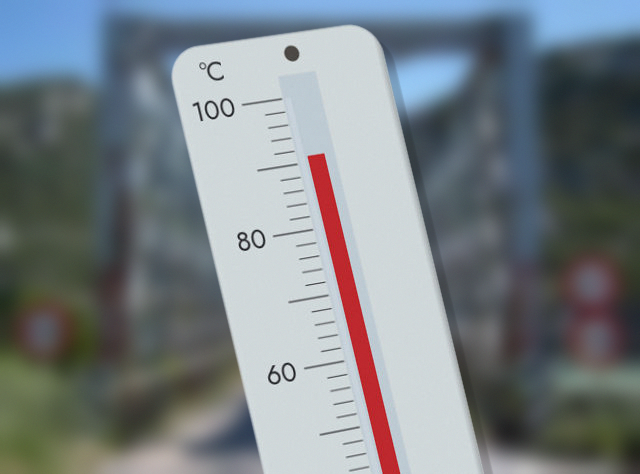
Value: 91 °C
